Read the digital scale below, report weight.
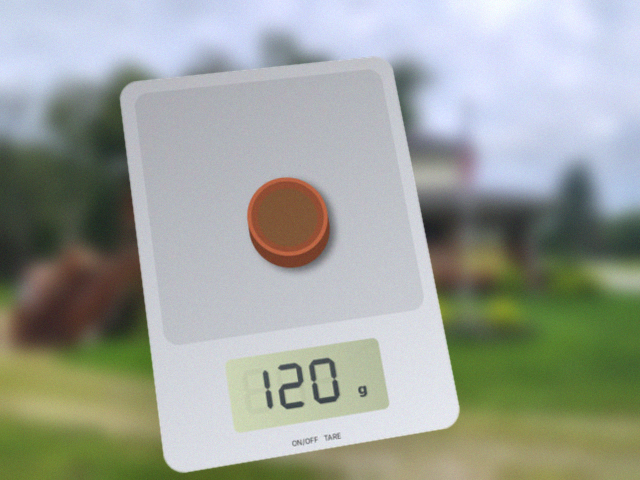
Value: 120 g
